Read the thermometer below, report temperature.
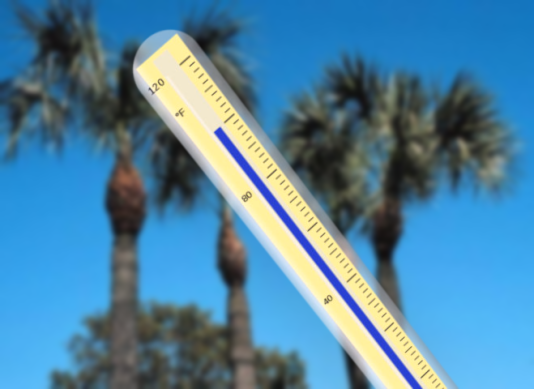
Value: 100 °F
